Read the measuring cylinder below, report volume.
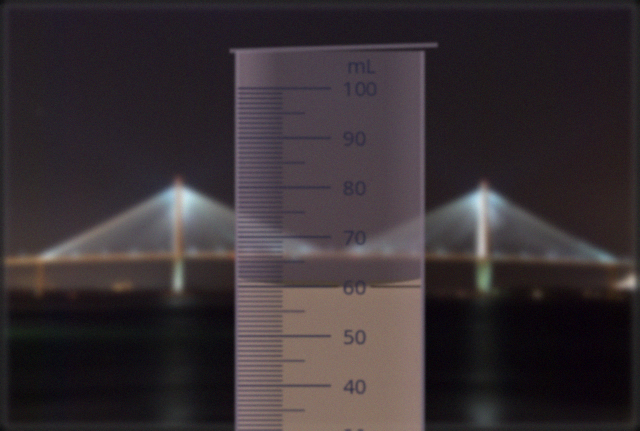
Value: 60 mL
